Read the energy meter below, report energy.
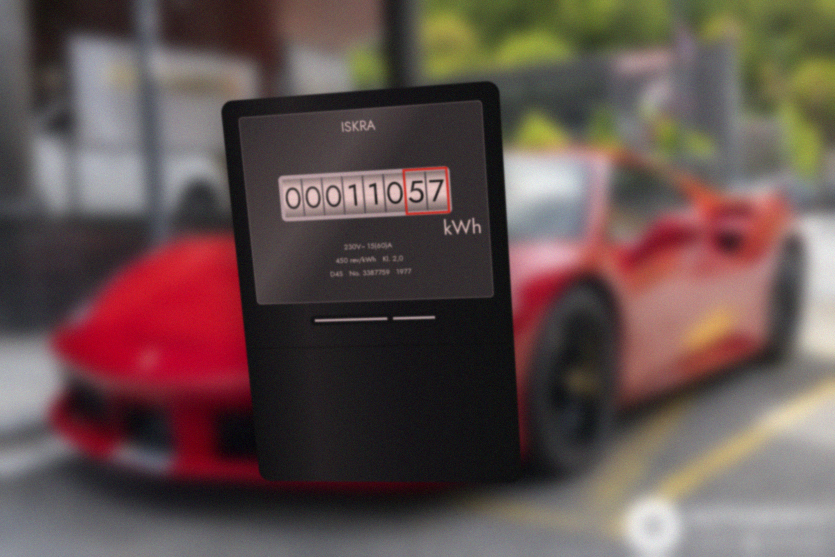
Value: 110.57 kWh
